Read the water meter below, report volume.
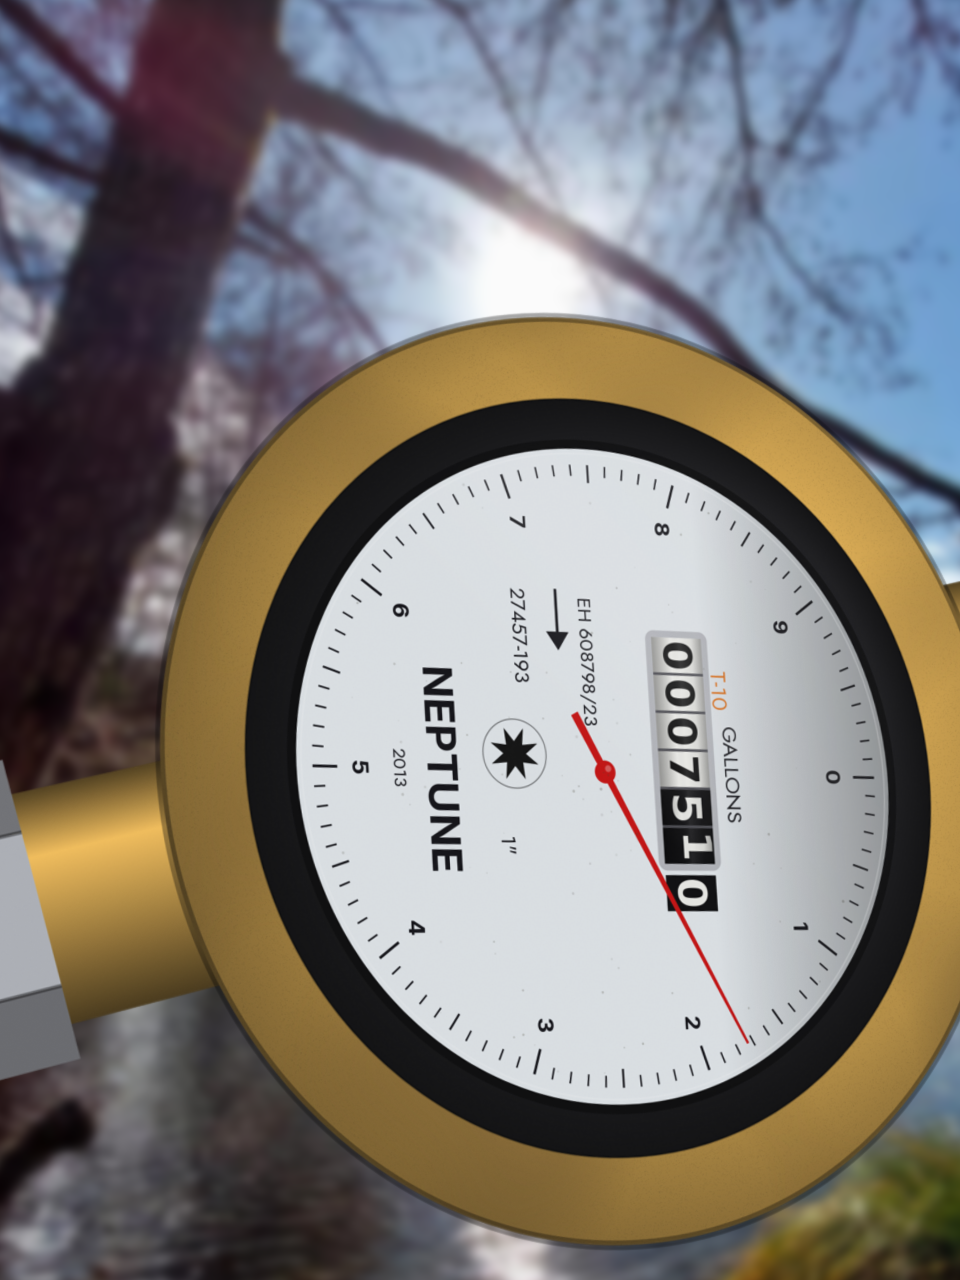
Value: 7511.7 gal
